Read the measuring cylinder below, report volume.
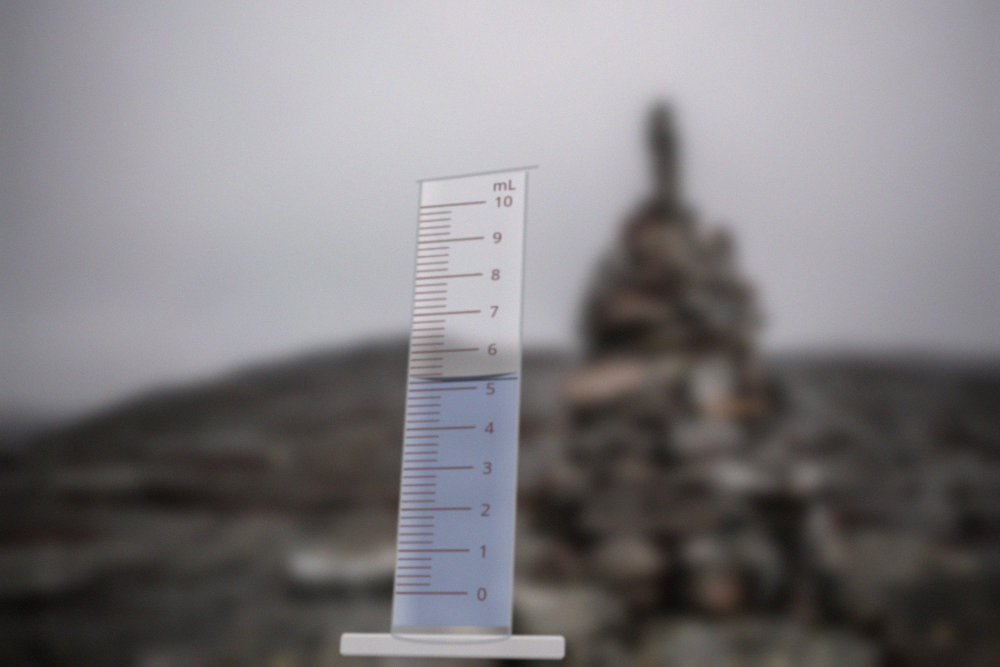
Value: 5.2 mL
